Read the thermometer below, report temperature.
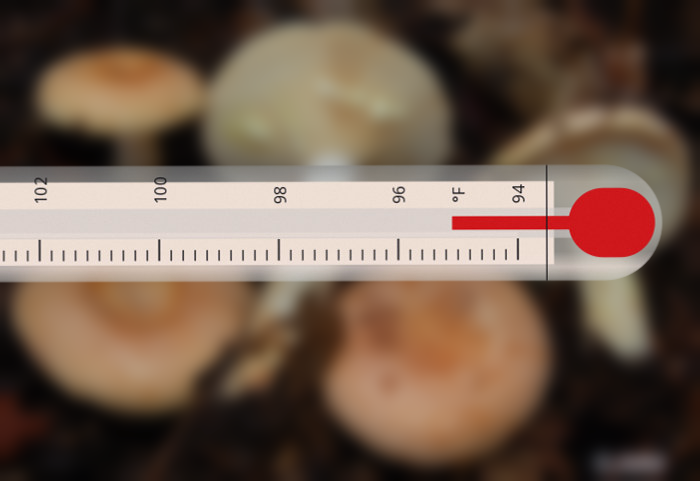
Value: 95.1 °F
